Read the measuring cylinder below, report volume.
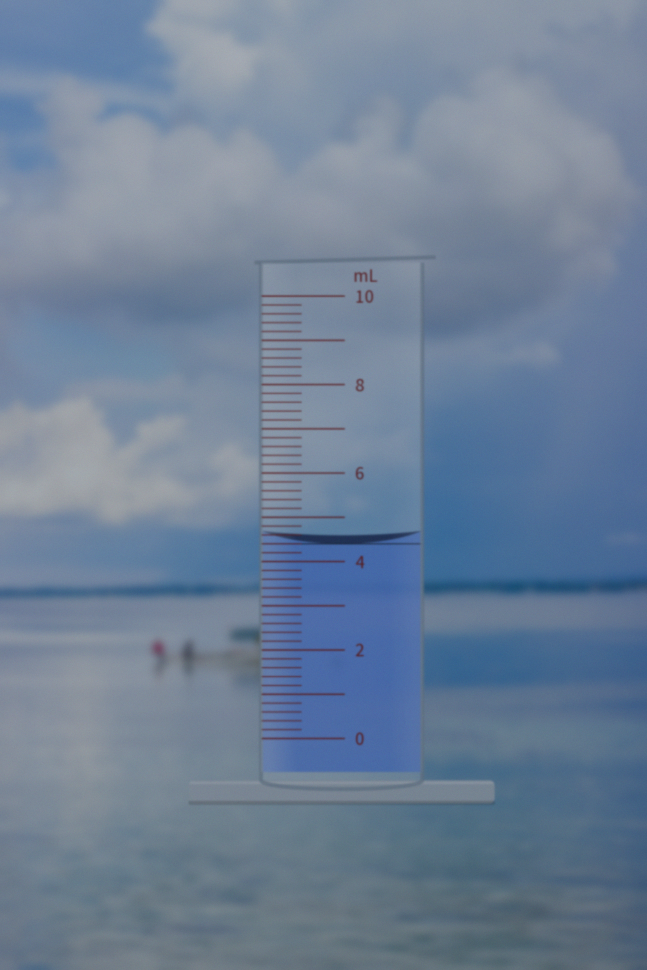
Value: 4.4 mL
